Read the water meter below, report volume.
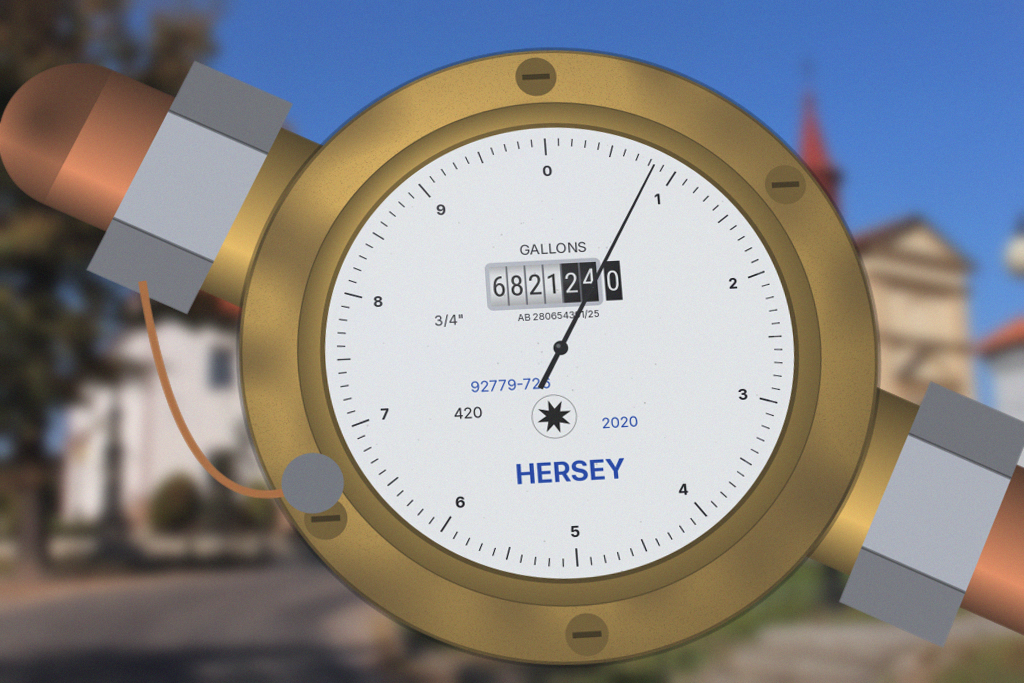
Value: 6821240.8 gal
